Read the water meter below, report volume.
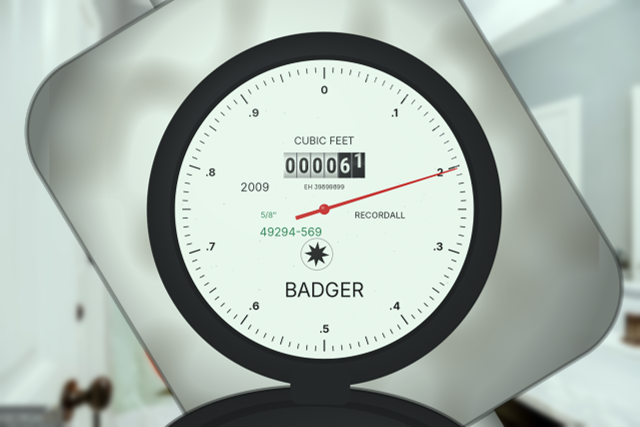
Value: 61.20 ft³
